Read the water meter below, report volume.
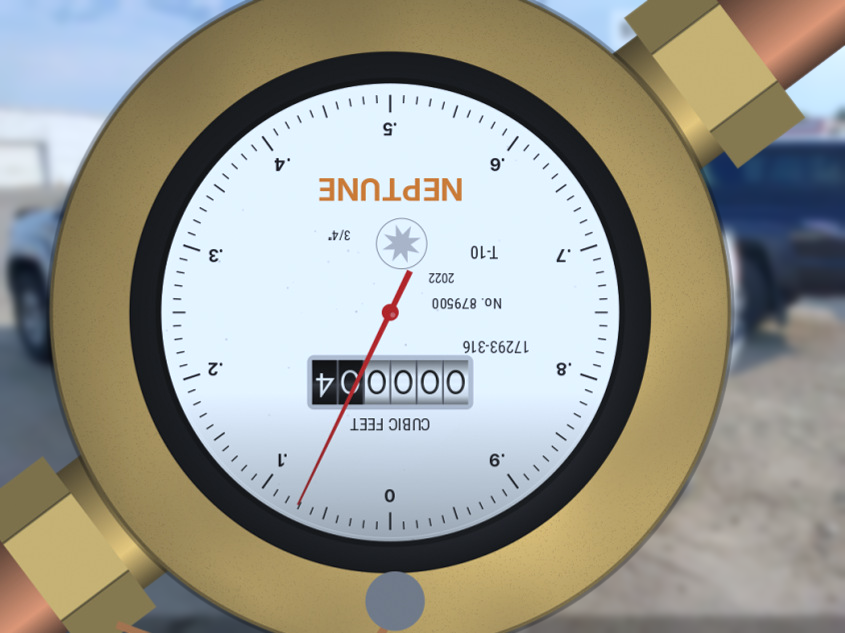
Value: 4.07 ft³
